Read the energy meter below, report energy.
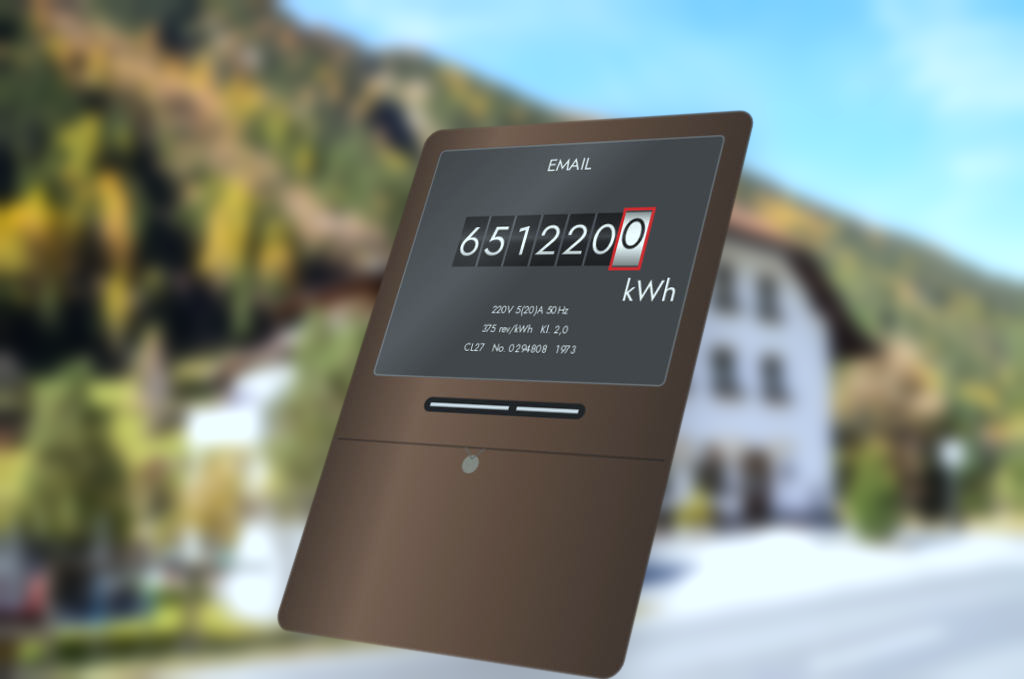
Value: 651220.0 kWh
